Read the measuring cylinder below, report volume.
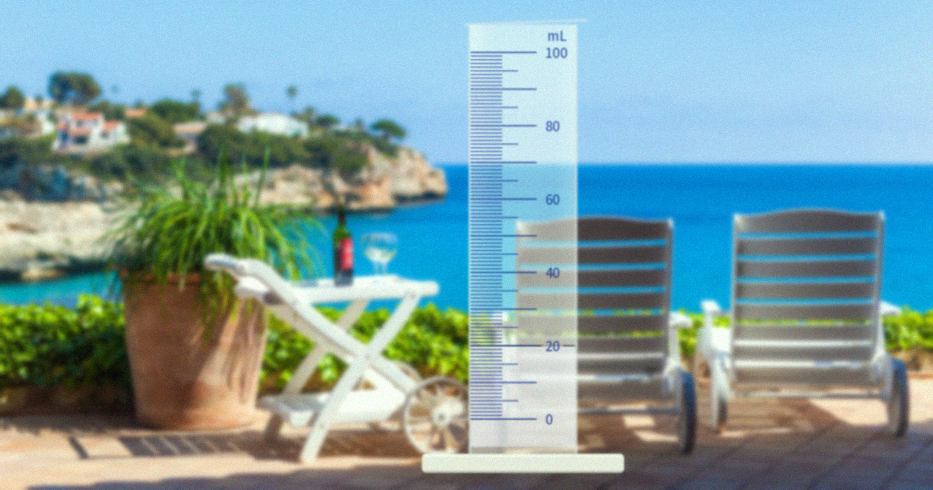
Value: 20 mL
